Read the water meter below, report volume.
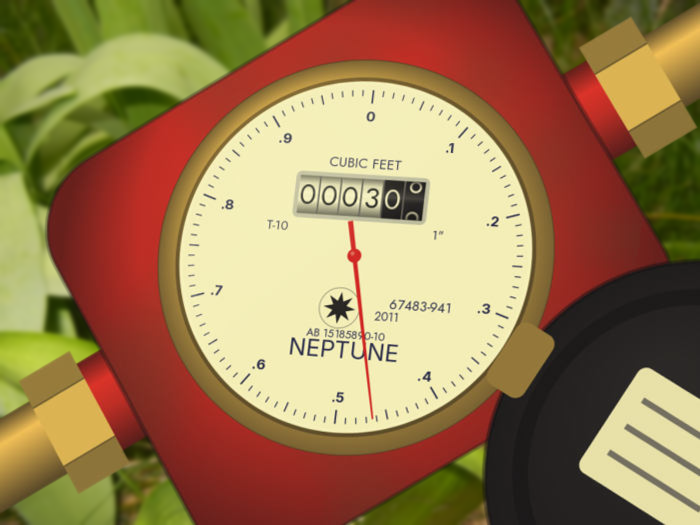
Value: 308.46 ft³
